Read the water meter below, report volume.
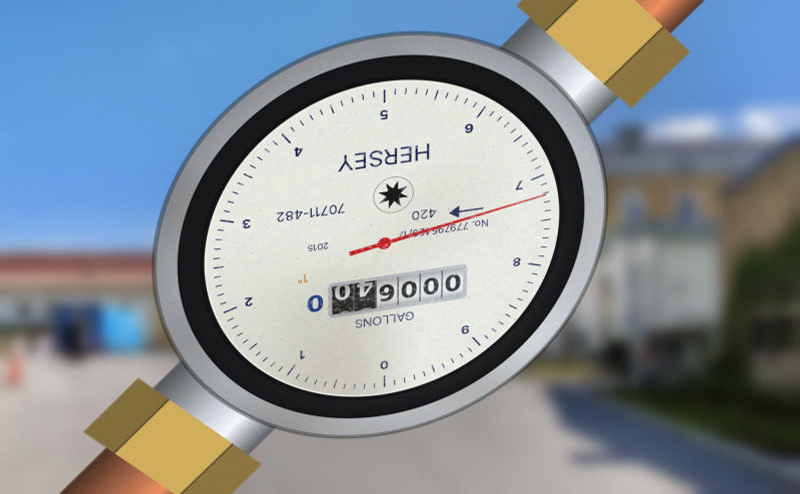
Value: 6397.2 gal
